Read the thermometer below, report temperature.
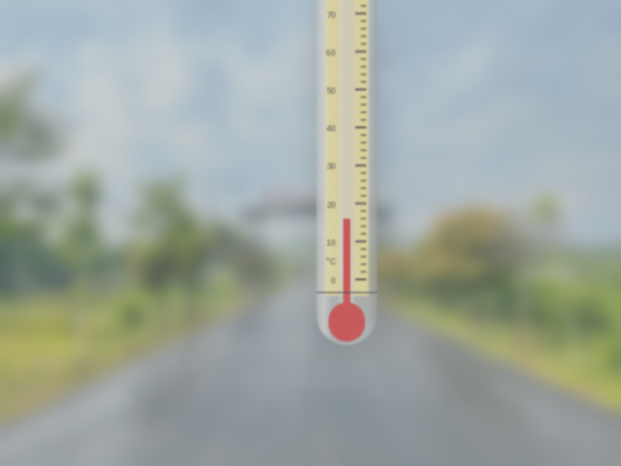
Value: 16 °C
